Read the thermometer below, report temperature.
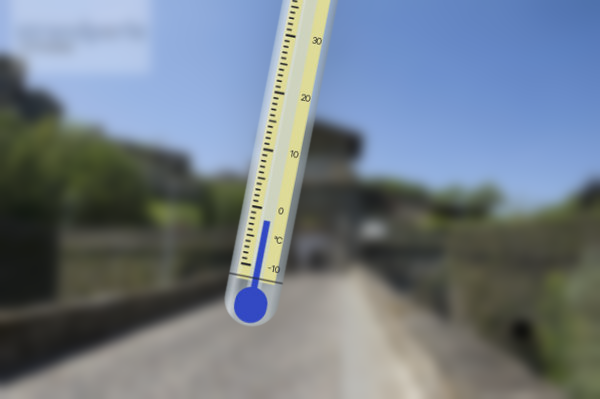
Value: -2 °C
